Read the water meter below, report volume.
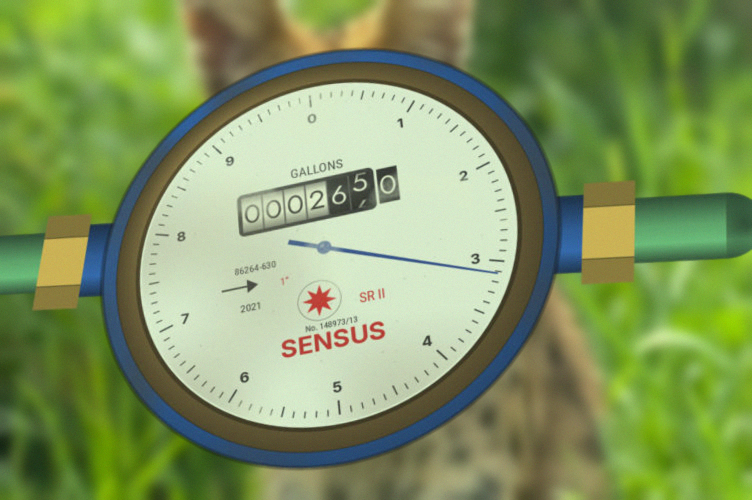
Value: 2653.1 gal
